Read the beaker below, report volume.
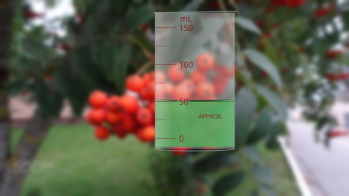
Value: 50 mL
